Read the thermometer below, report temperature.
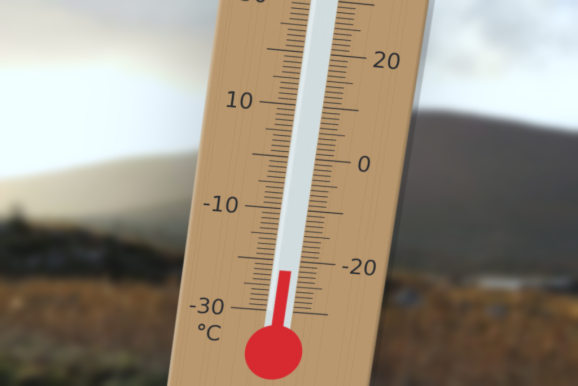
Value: -22 °C
